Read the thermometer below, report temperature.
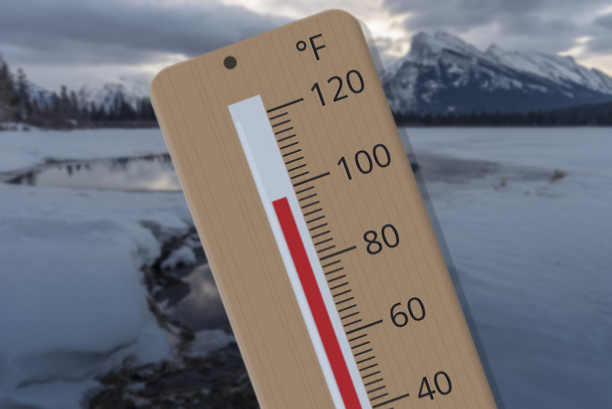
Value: 98 °F
